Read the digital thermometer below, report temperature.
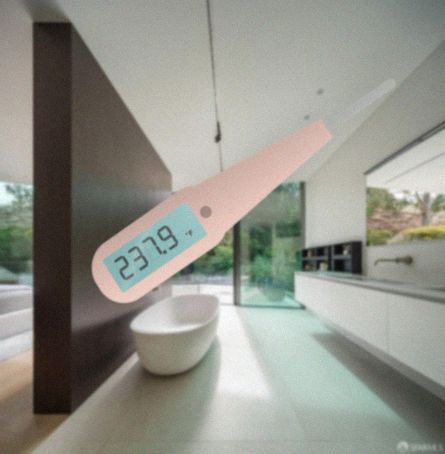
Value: 237.9 °F
